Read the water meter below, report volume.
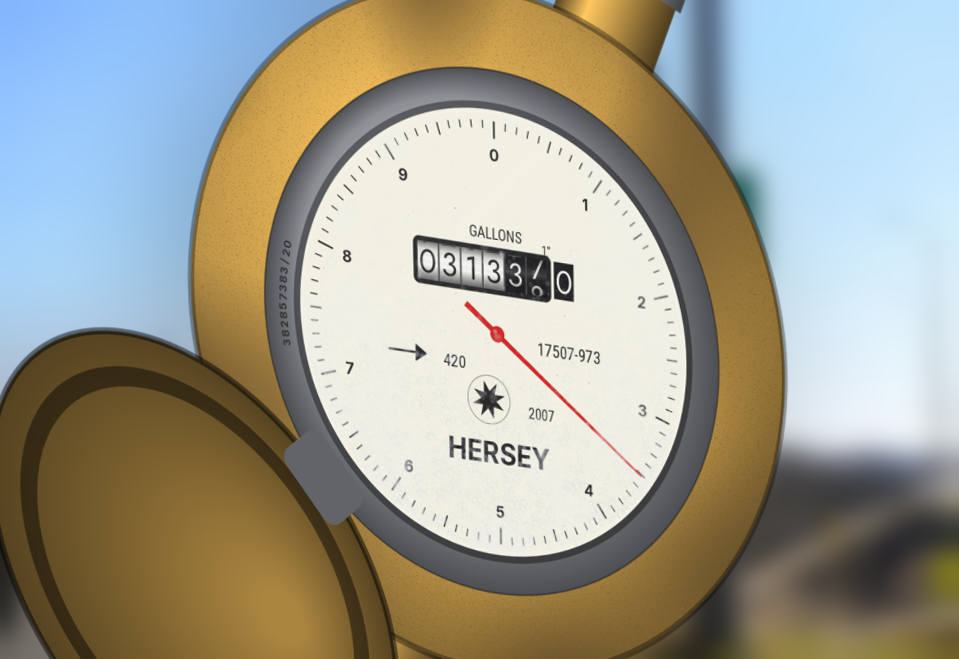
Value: 313373.5 gal
